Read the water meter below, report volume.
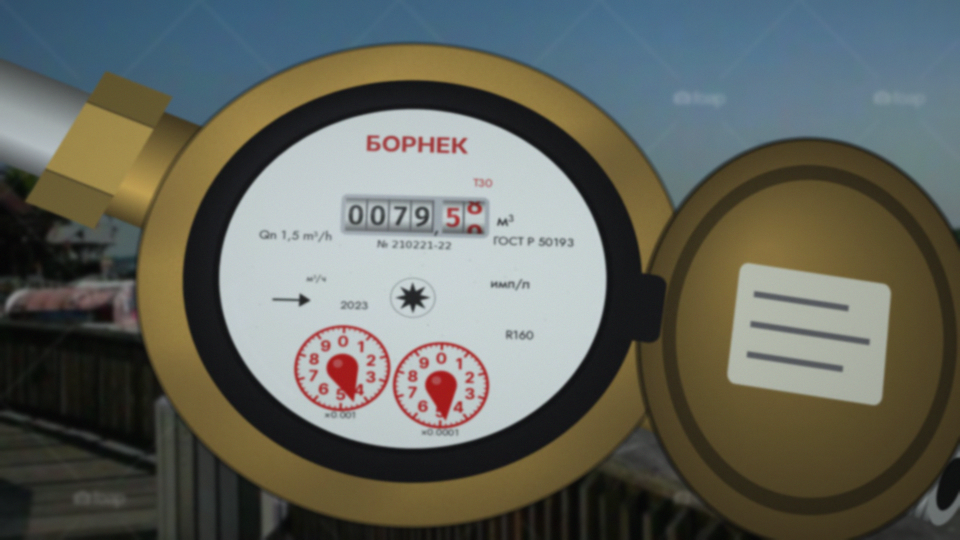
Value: 79.5844 m³
